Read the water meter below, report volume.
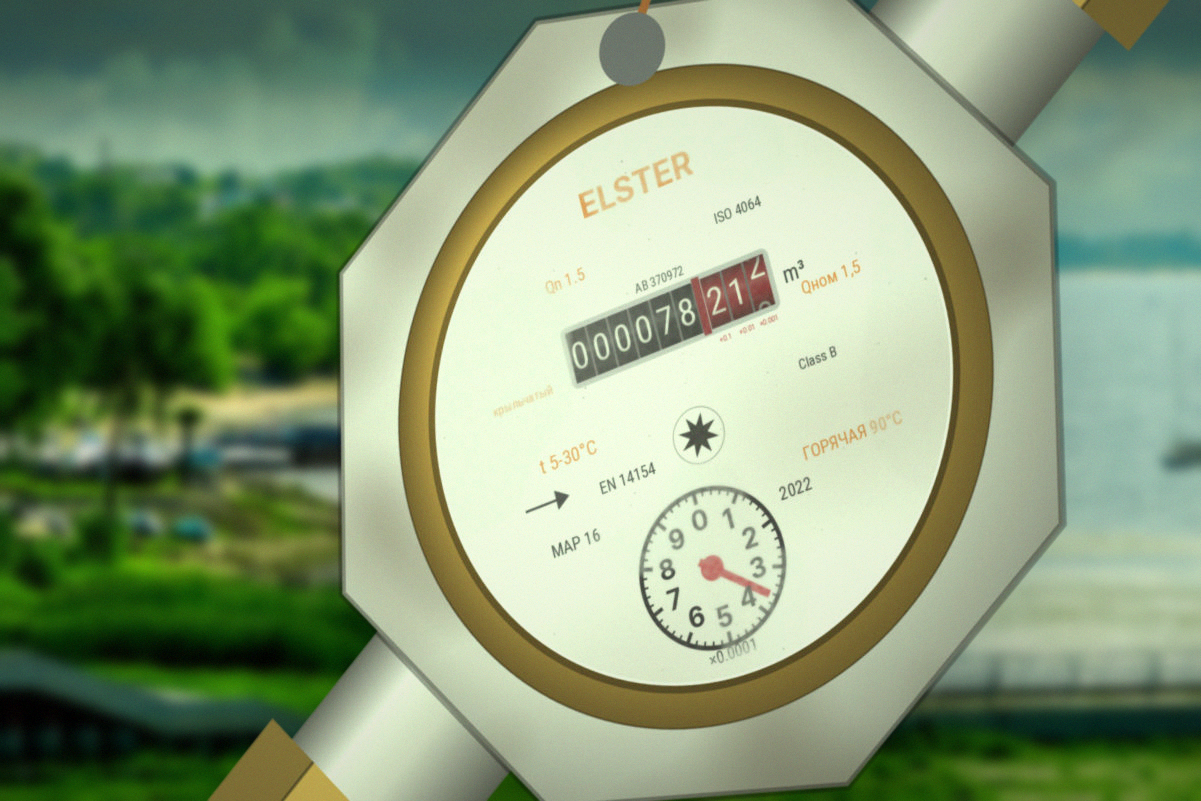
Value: 78.2123 m³
